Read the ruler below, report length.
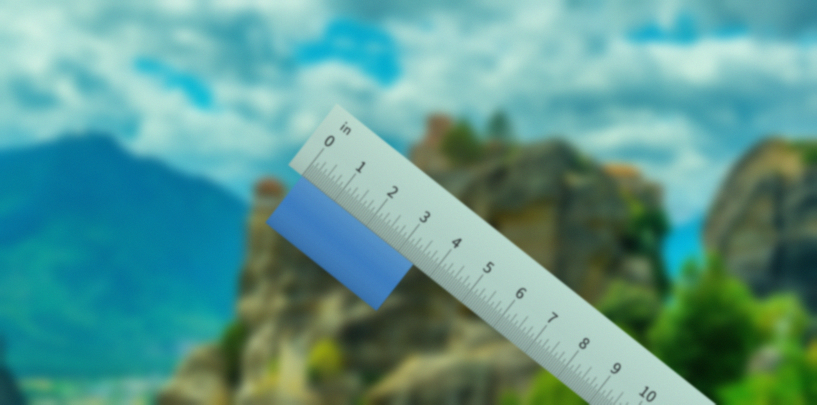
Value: 3.5 in
